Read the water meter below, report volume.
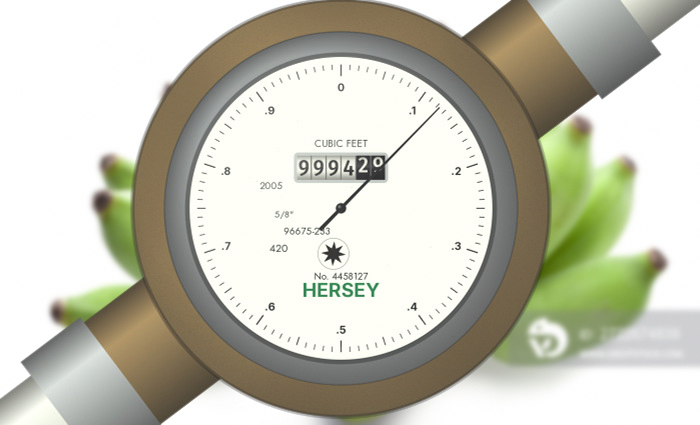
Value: 999429.12 ft³
